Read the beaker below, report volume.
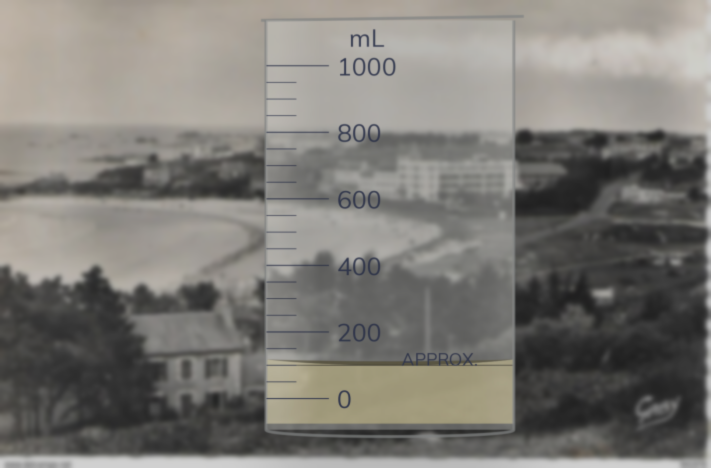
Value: 100 mL
